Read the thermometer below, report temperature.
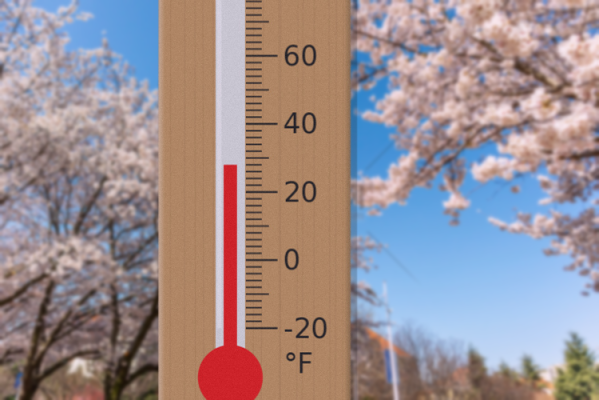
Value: 28 °F
